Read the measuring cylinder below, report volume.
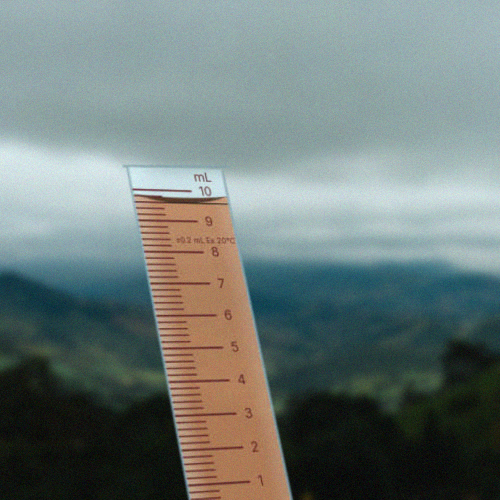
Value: 9.6 mL
